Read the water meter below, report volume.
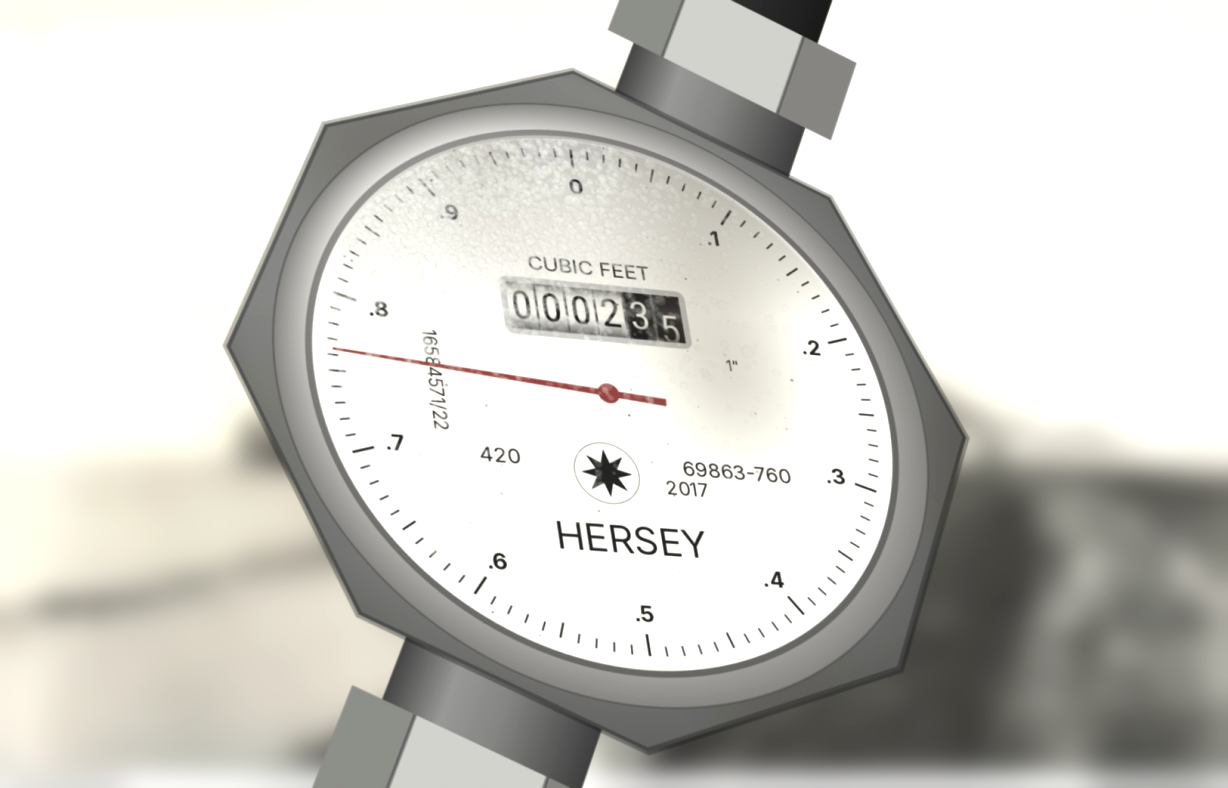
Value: 234.76 ft³
